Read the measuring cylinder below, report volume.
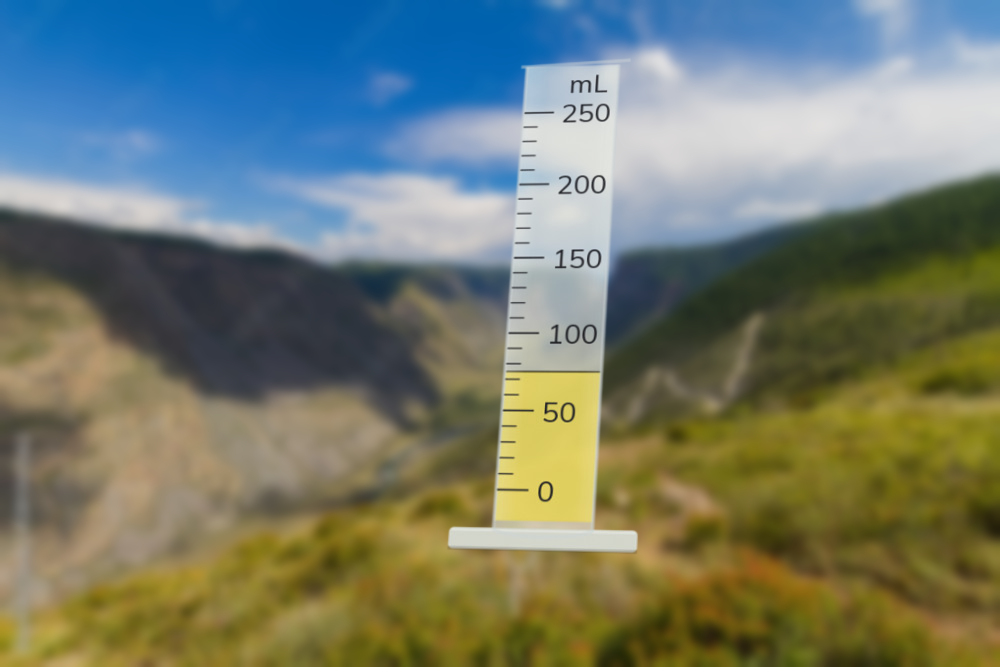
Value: 75 mL
